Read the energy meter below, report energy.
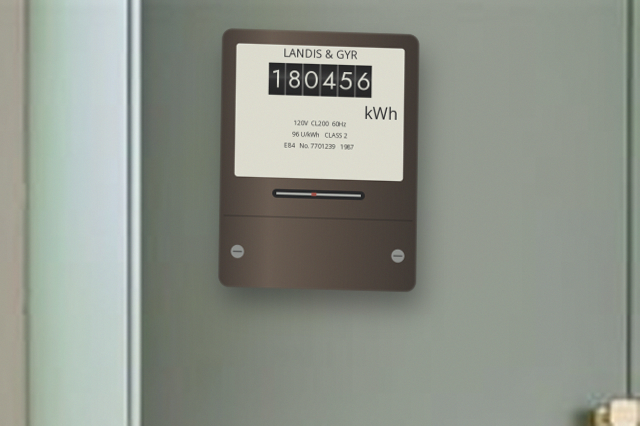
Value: 180456 kWh
